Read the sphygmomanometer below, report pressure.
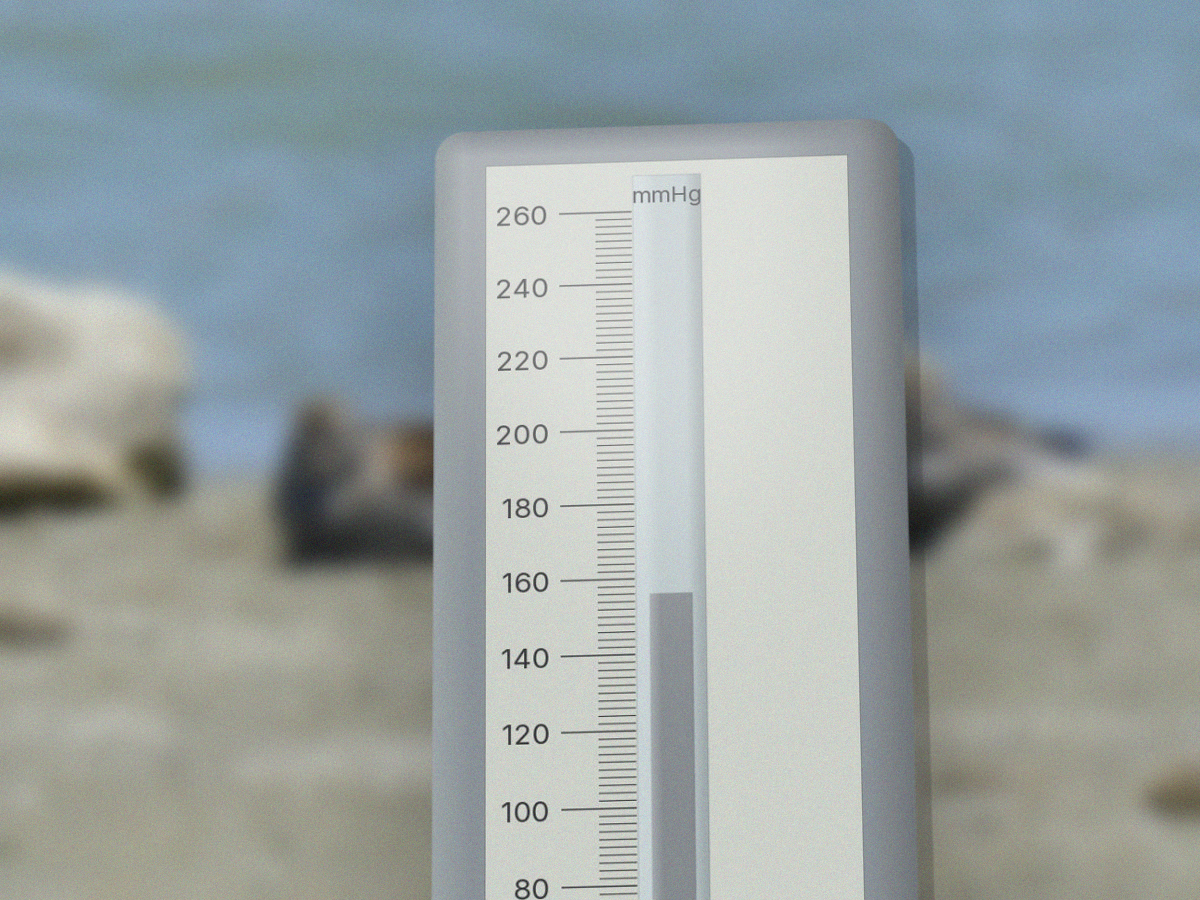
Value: 156 mmHg
